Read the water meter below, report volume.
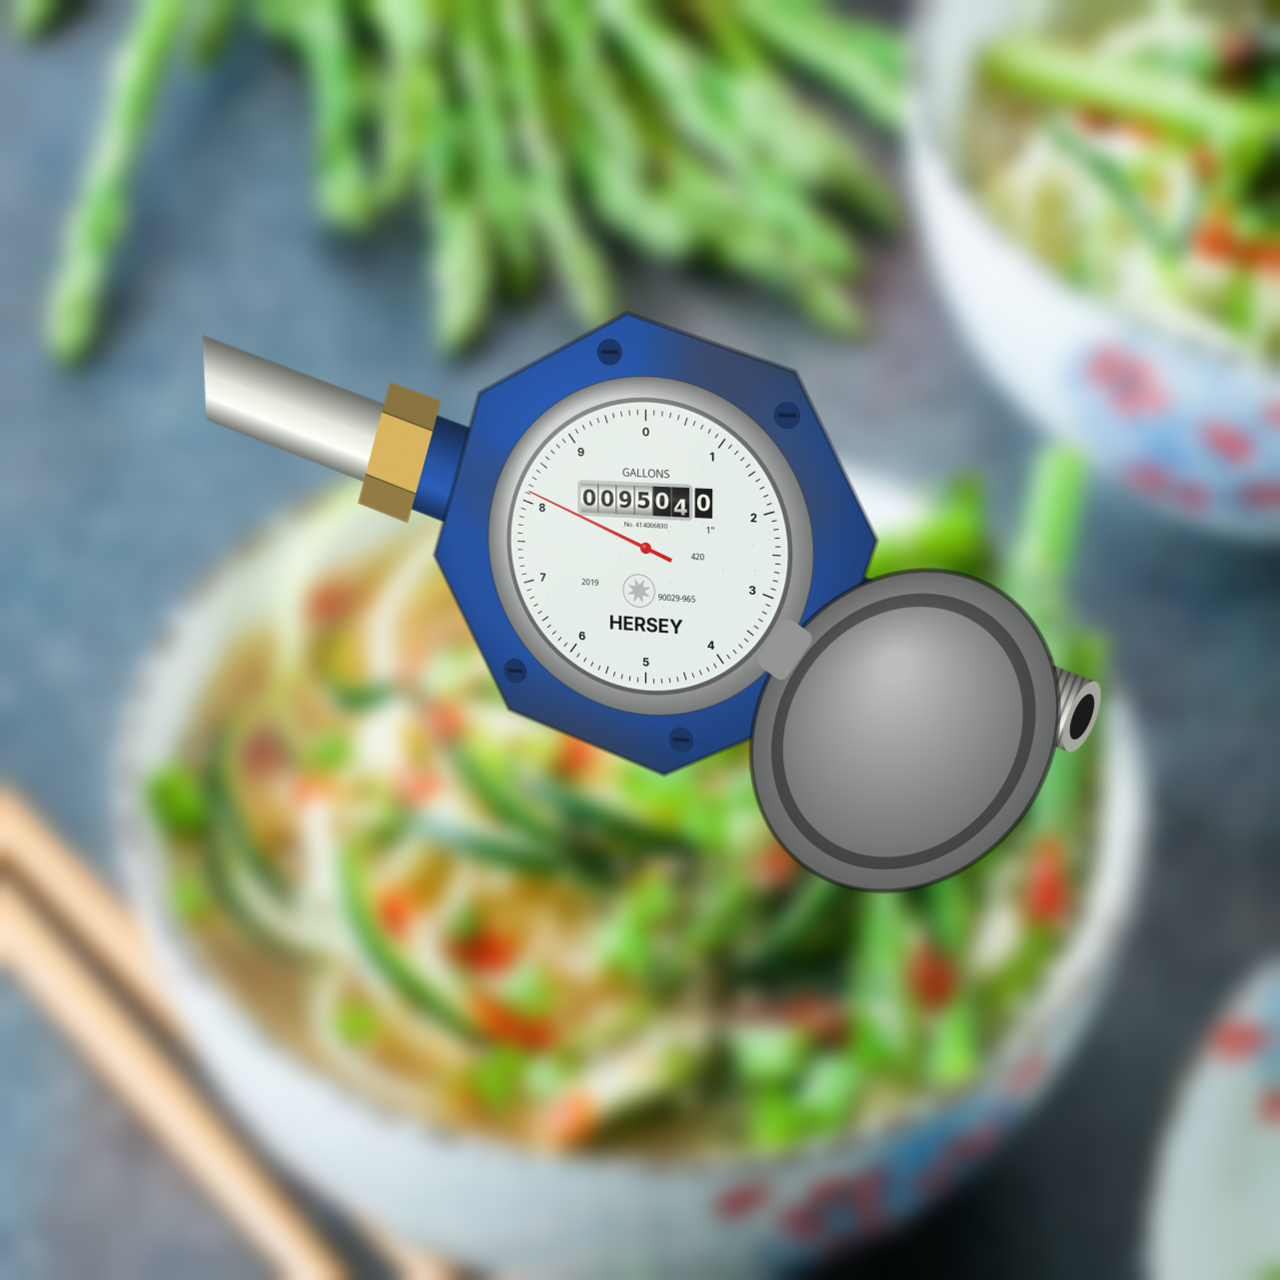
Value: 95038.1 gal
